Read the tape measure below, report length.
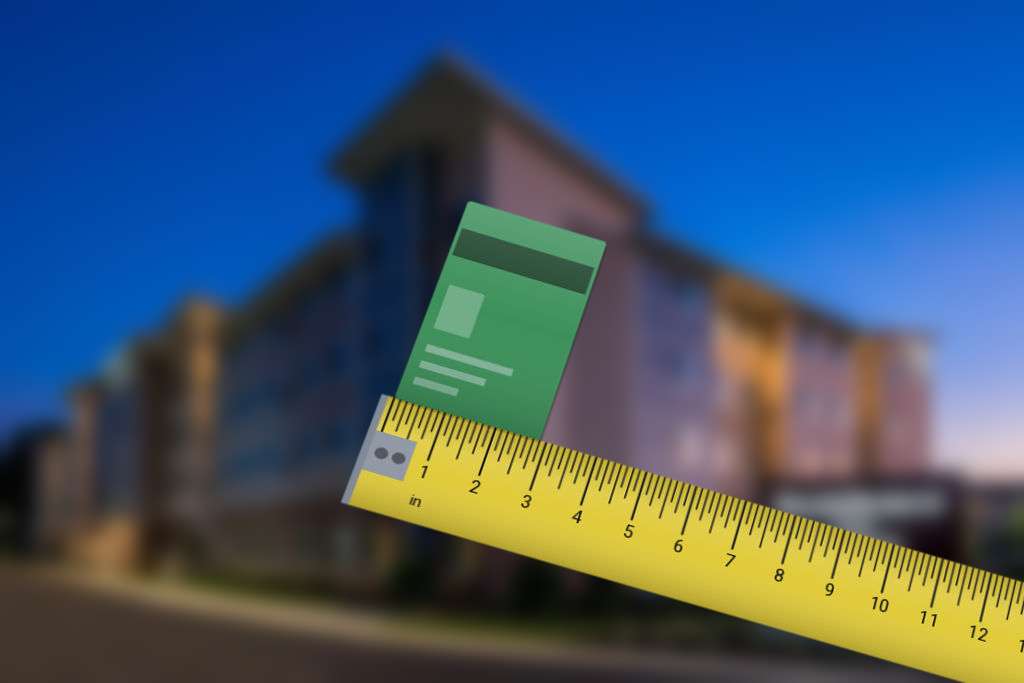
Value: 2.875 in
